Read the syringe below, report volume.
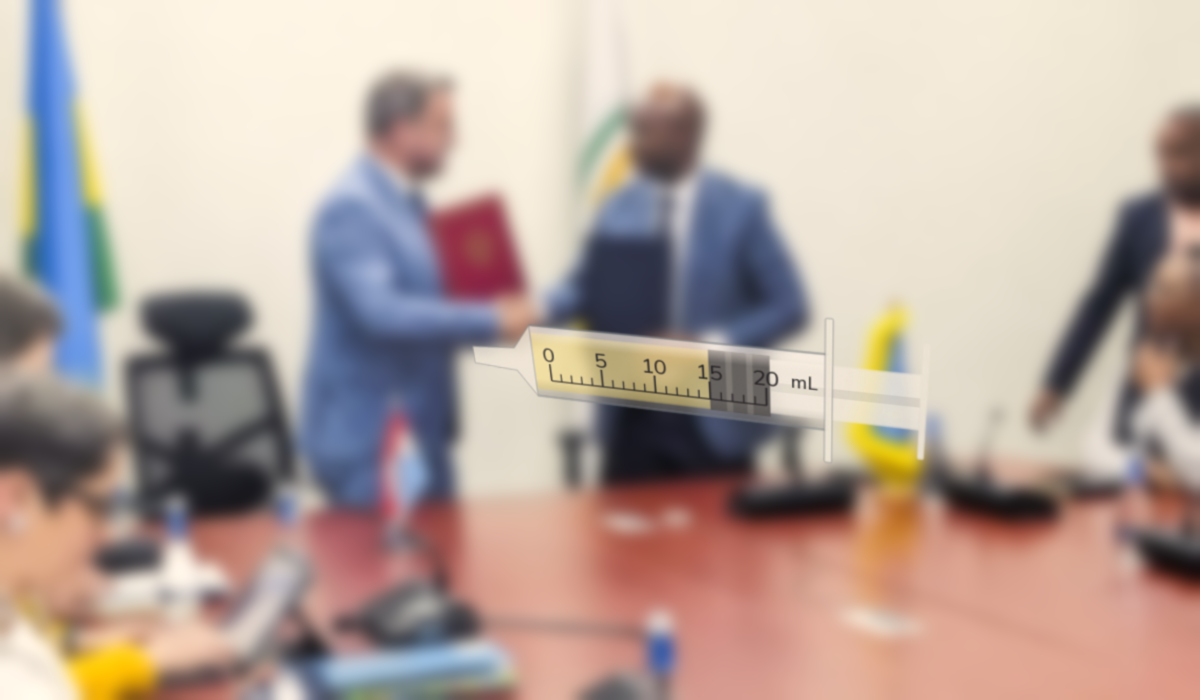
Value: 15 mL
